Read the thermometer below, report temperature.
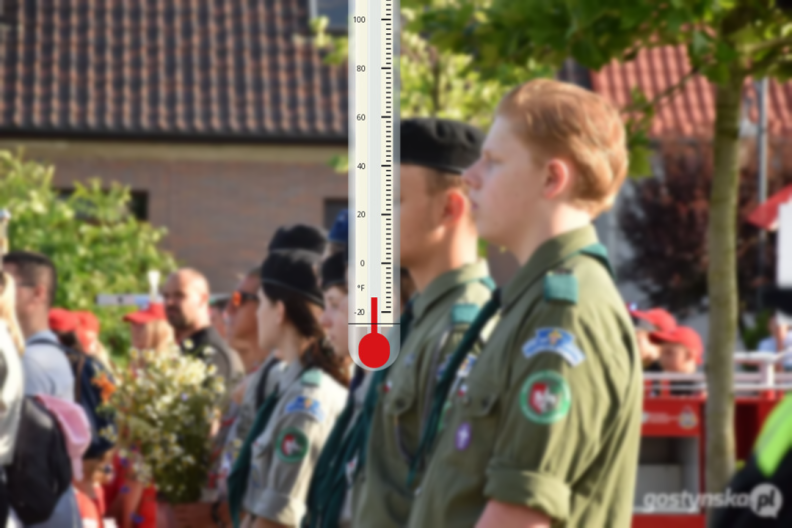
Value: -14 °F
